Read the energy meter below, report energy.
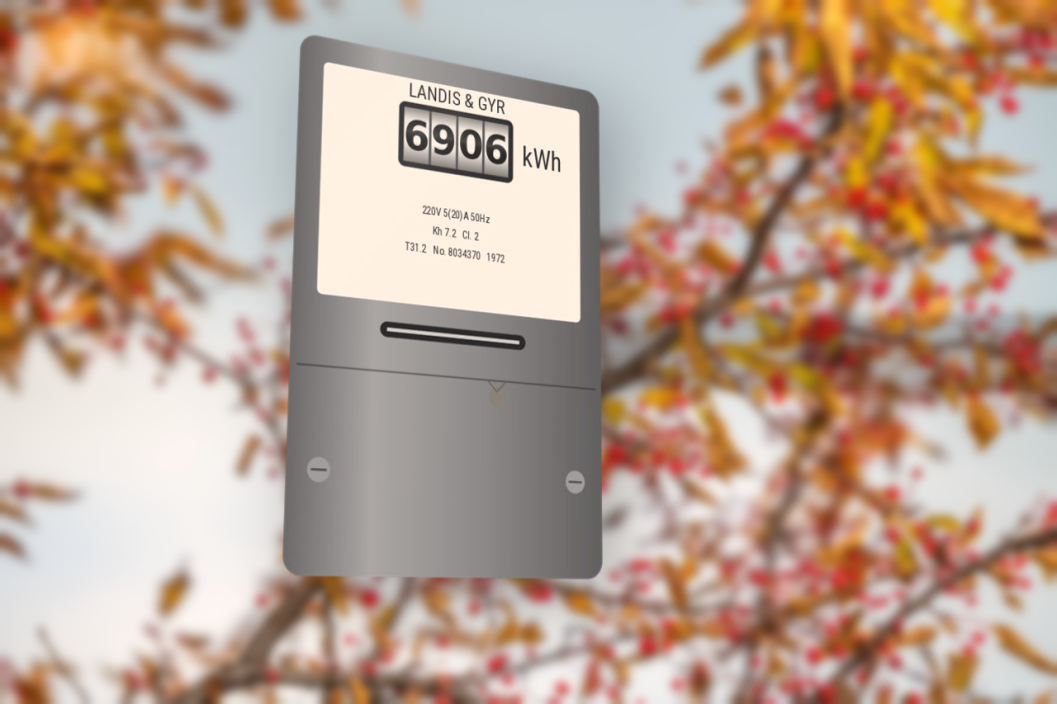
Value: 6906 kWh
